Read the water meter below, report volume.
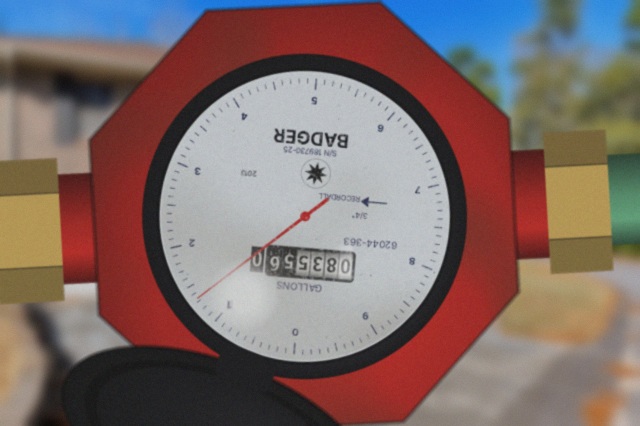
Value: 835561.3 gal
